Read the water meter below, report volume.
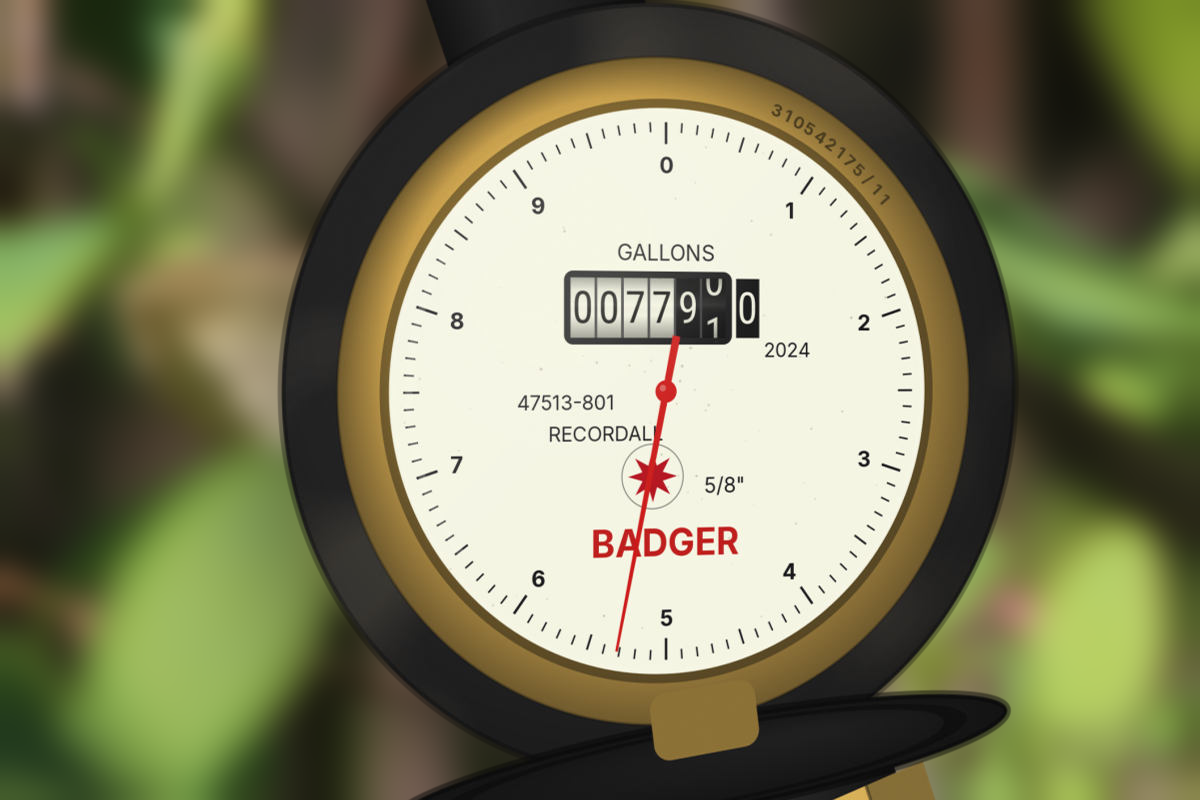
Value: 77905.3 gal
